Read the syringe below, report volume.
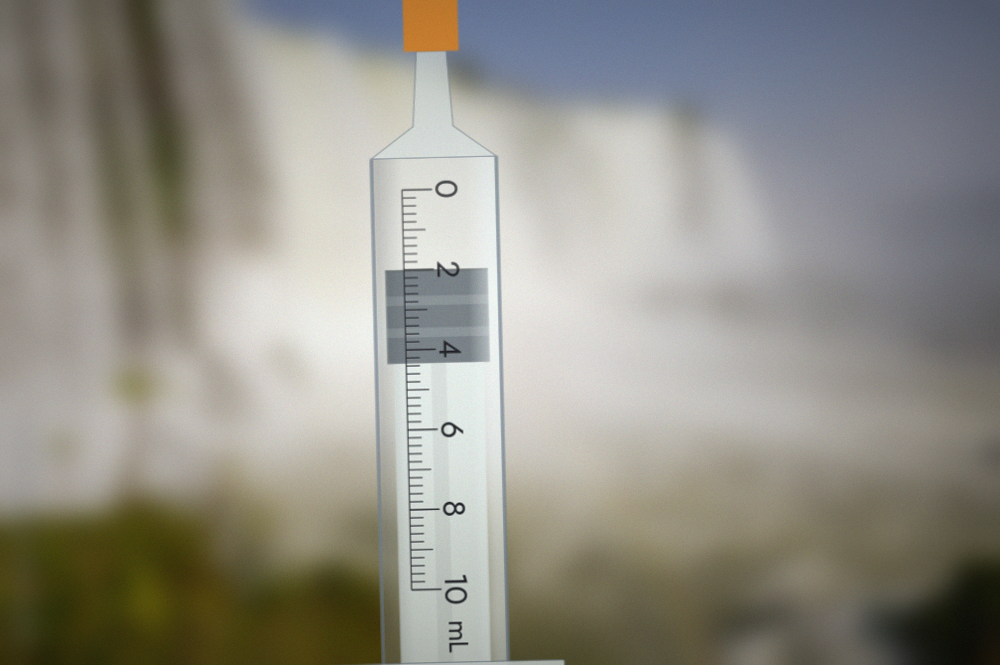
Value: 2 mL
